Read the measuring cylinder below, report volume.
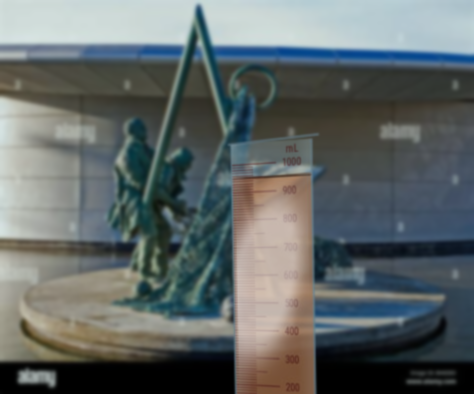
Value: 950 mL
